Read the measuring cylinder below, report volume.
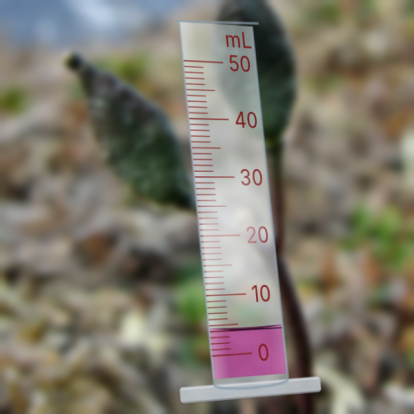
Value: 4 mL
